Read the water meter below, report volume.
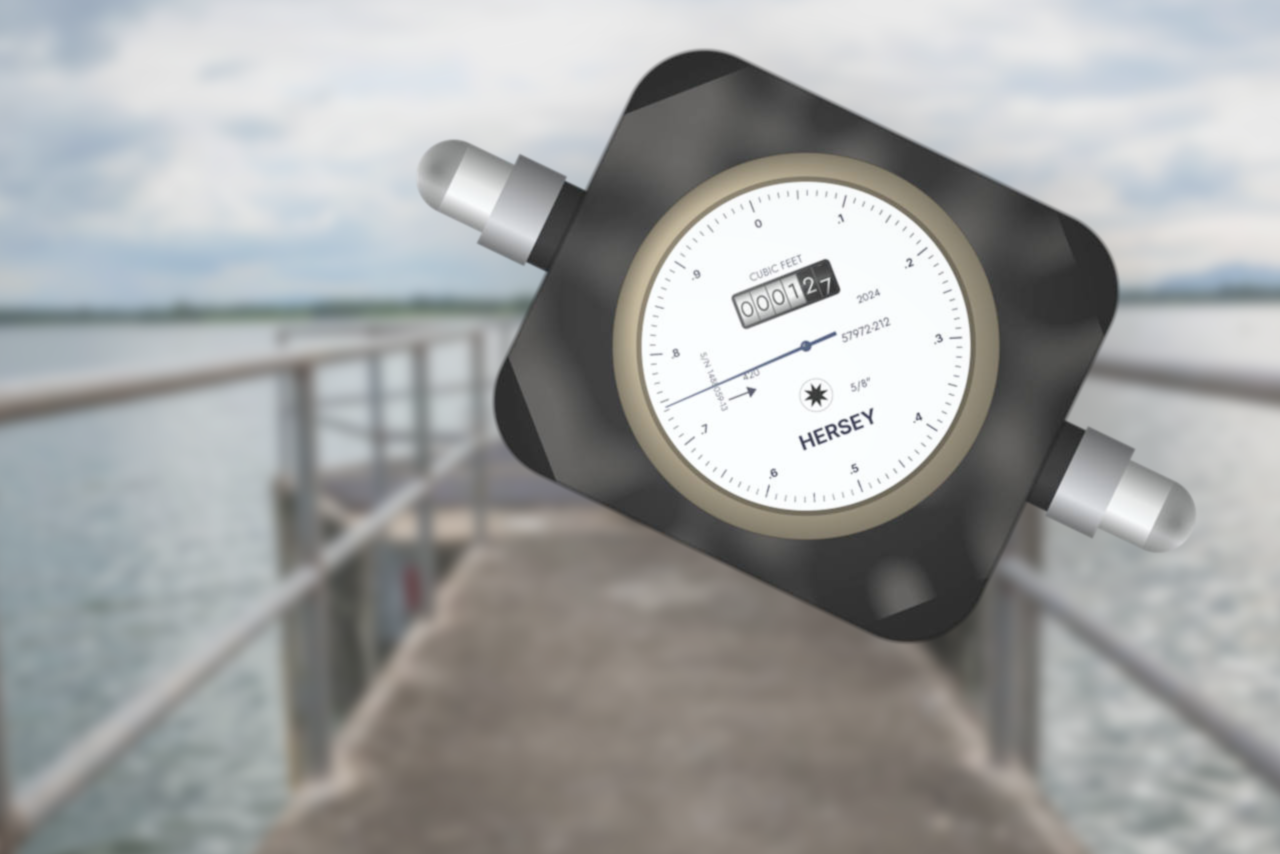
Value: 126.74 ft³
